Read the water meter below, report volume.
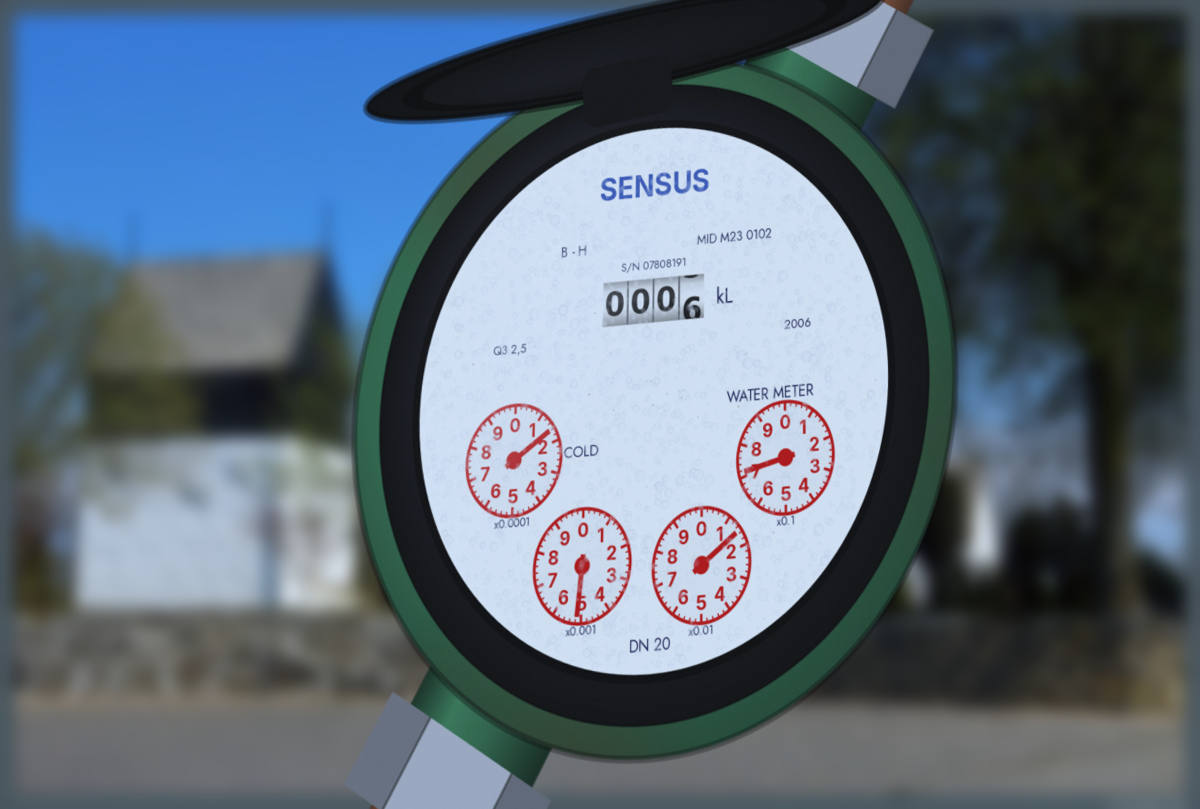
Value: 5.7151 kL
